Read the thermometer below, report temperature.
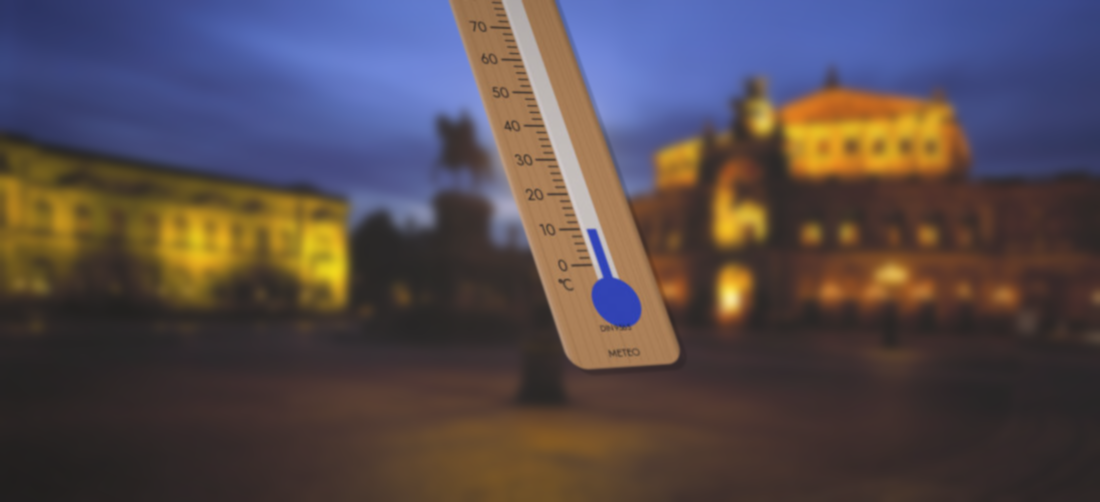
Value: 10 °C
